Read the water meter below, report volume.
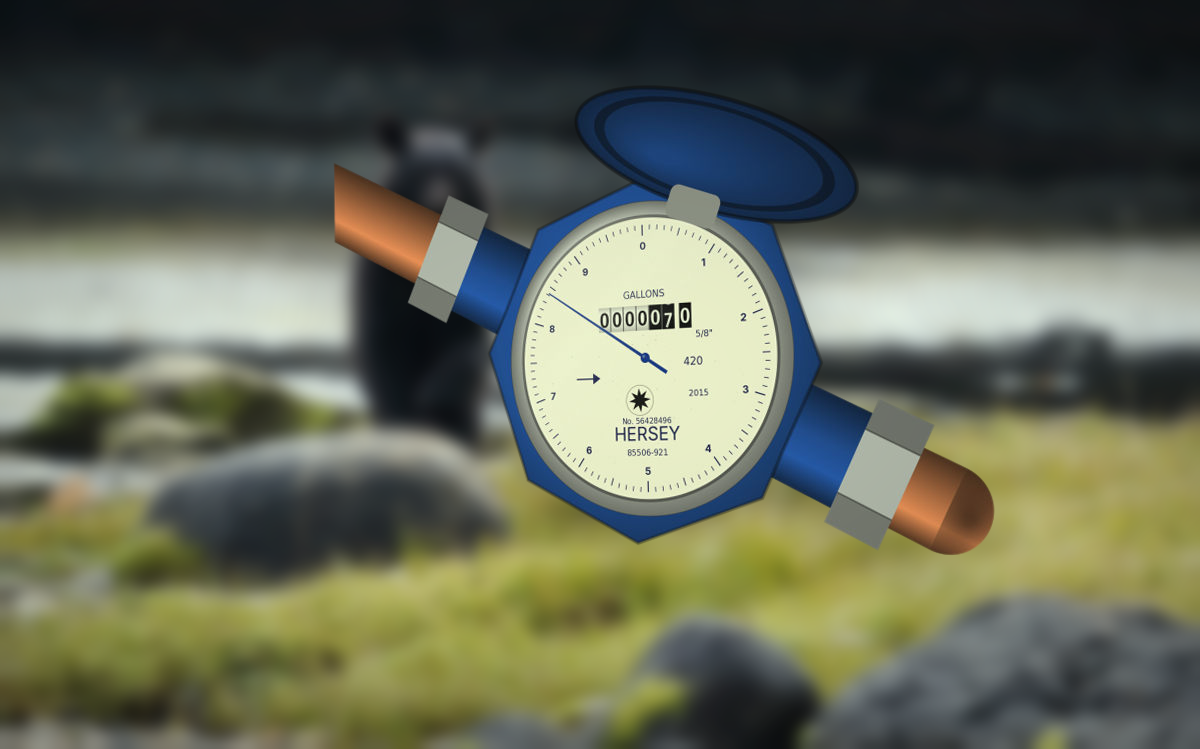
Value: 68.4 gal
